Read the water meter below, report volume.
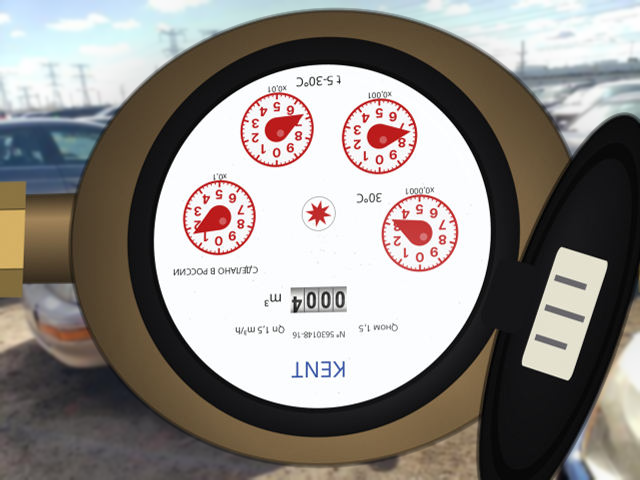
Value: 4.1673 m³
